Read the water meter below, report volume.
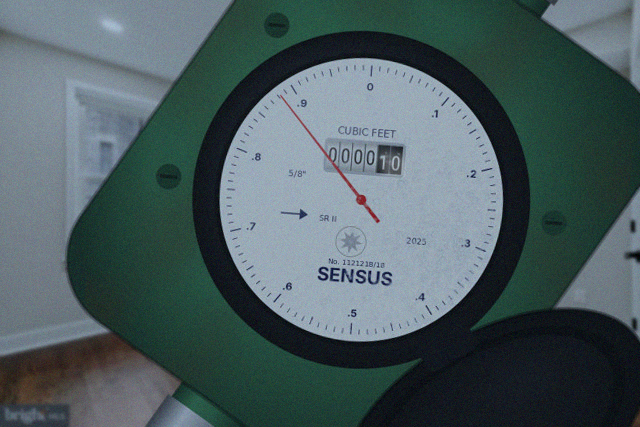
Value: 9.88 ft³
